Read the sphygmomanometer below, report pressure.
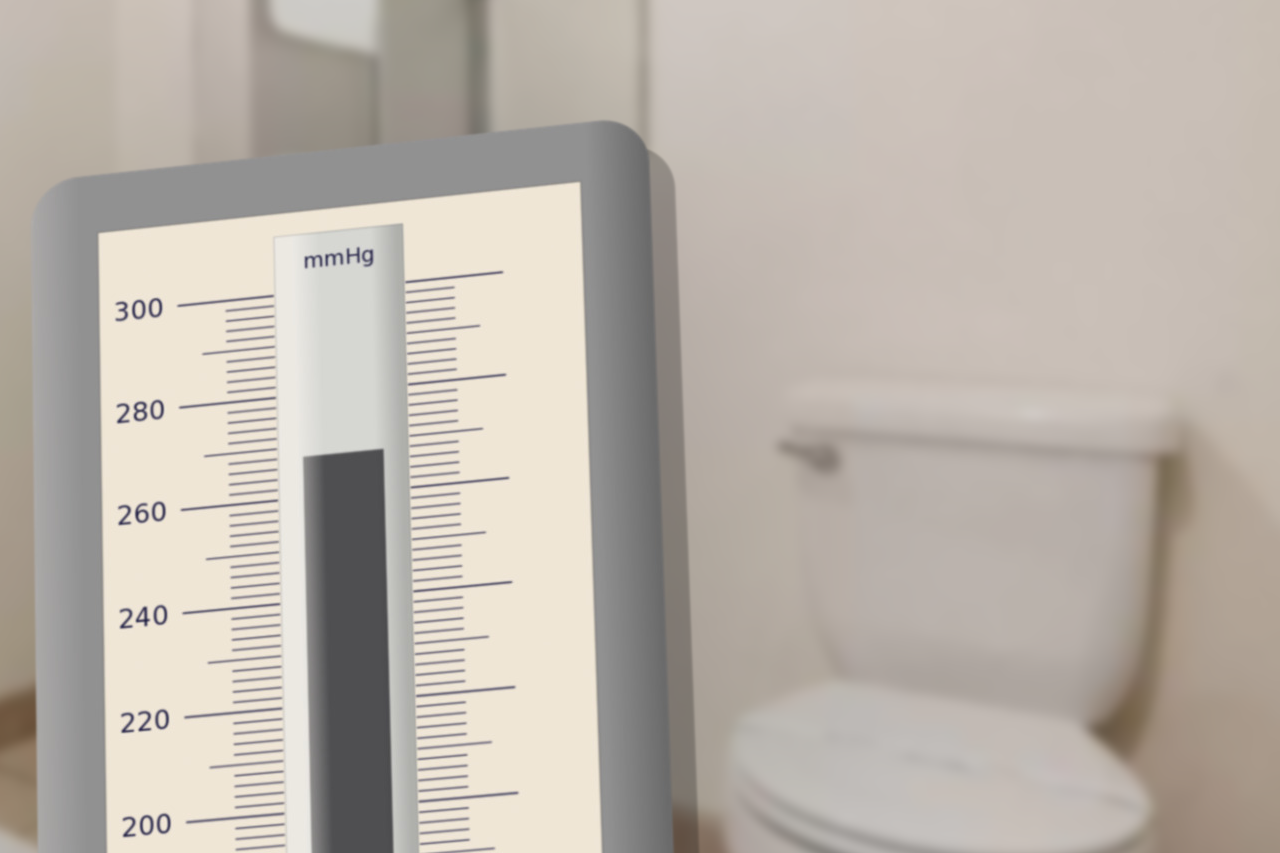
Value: 268 mmHg
